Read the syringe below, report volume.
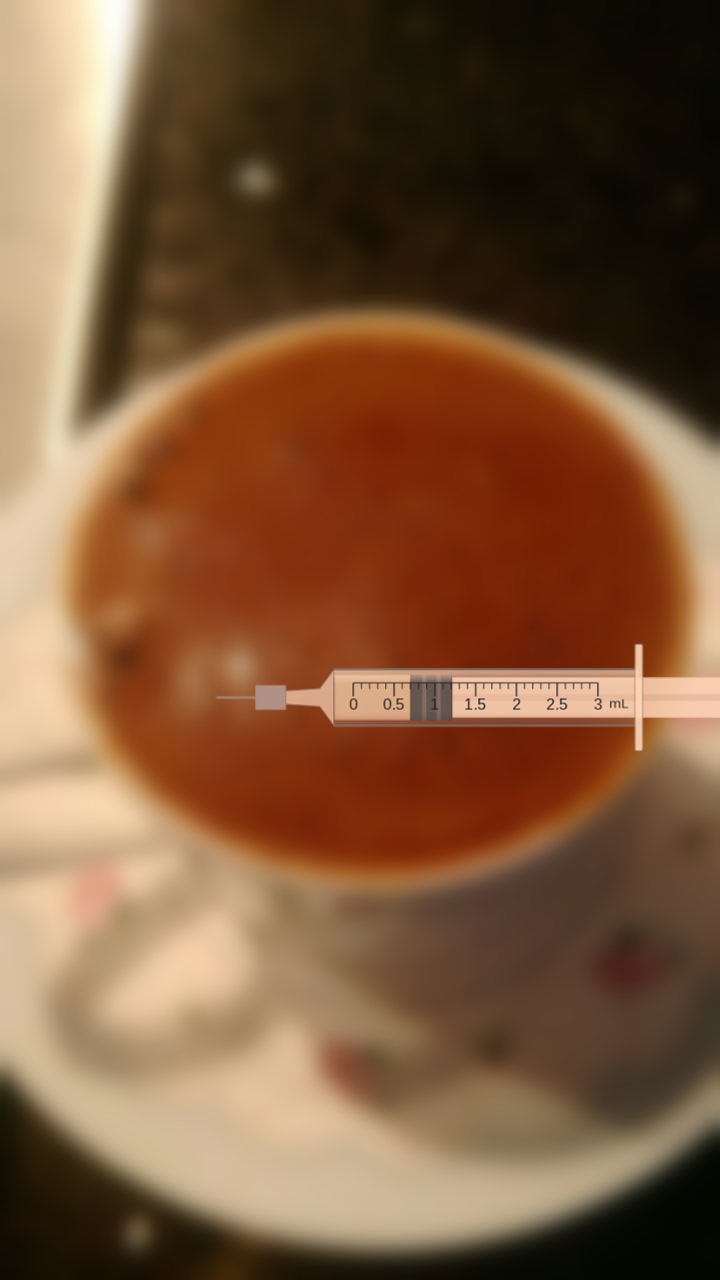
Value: 0.7 mL
